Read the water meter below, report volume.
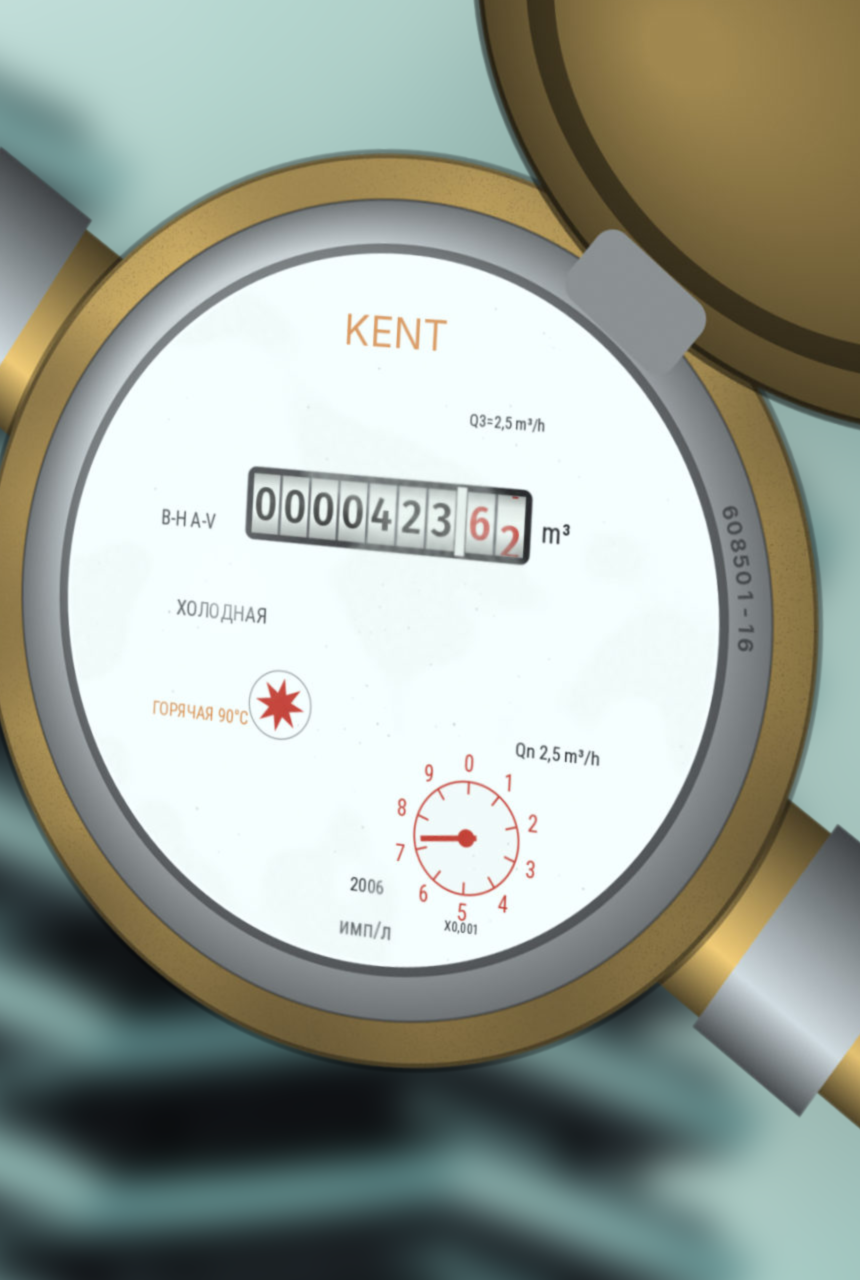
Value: 423.617 m³
